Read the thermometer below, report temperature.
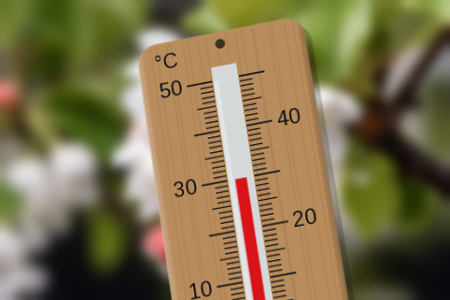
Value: 30 °C
